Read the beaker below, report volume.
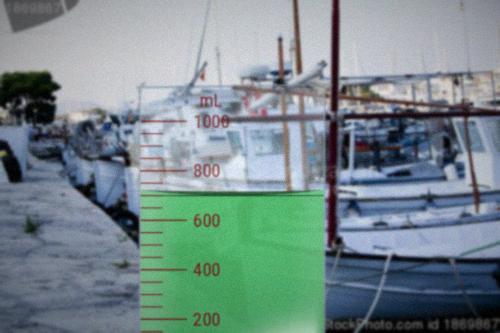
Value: 700 mL
